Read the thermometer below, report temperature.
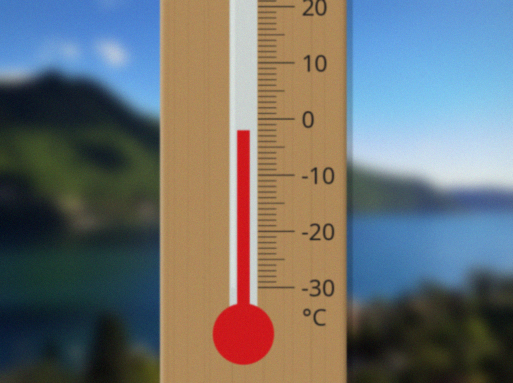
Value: -2 °C
